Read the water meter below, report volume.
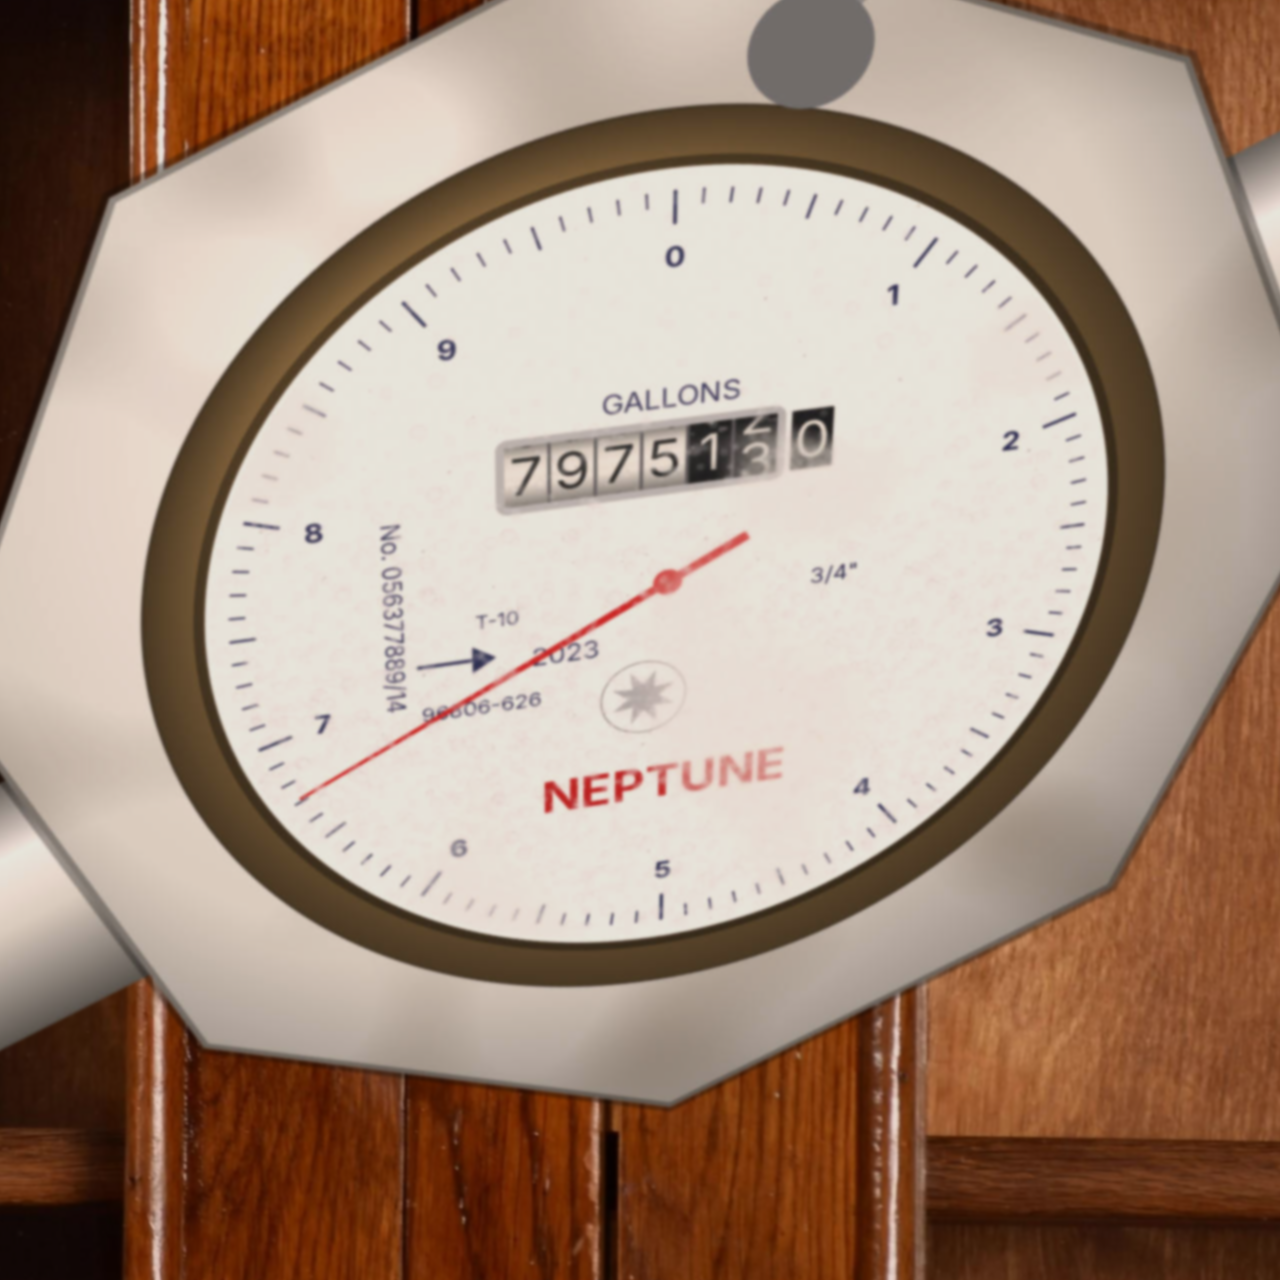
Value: 7975126.7 gal
